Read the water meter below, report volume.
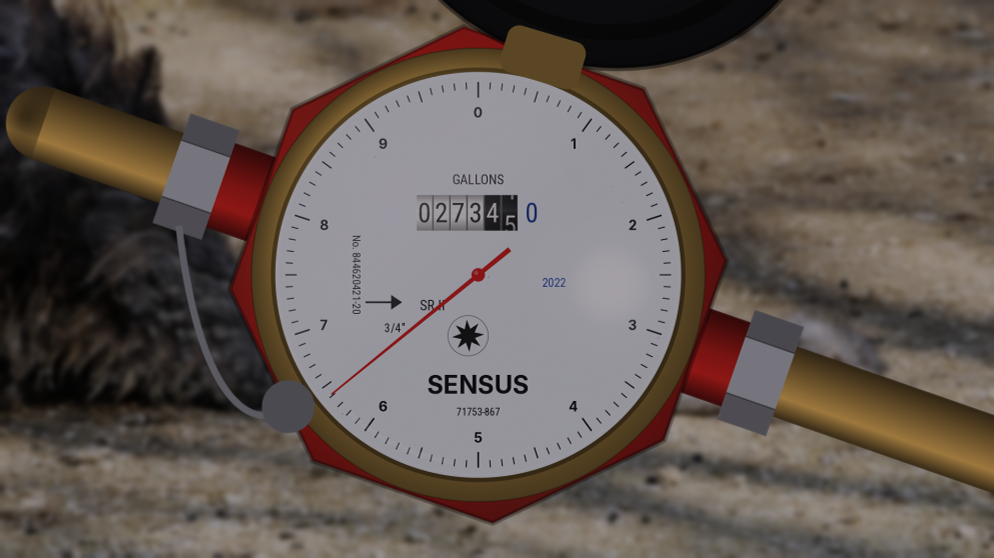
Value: 273446.4 gal
